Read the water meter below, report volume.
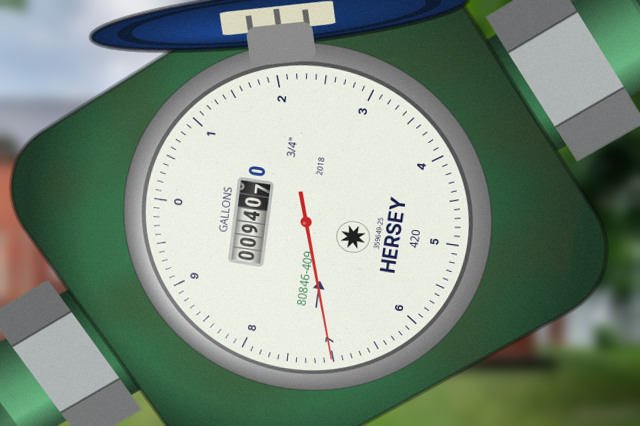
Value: 94067.0 gal
